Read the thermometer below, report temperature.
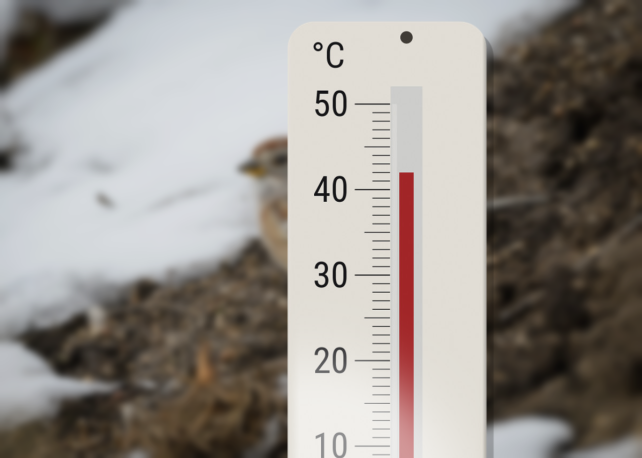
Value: 42 °C
